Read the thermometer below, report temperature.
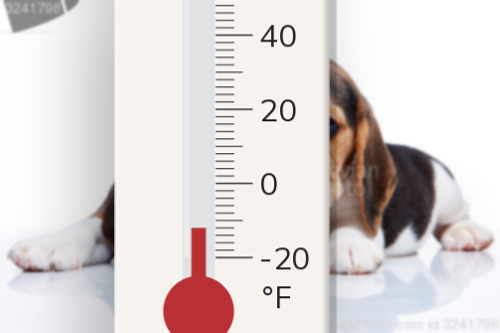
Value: -12 °F
